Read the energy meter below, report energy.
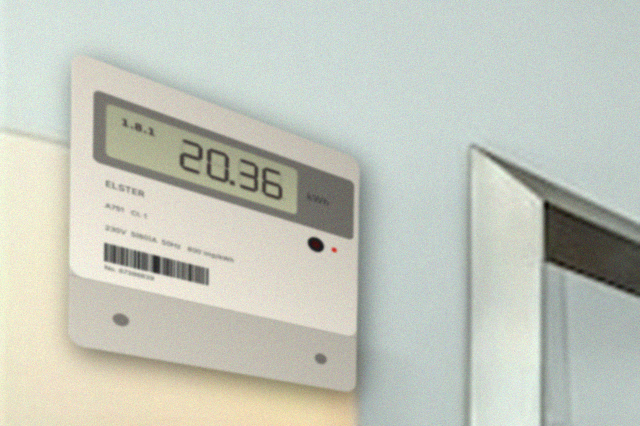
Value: 20.36 kWh
